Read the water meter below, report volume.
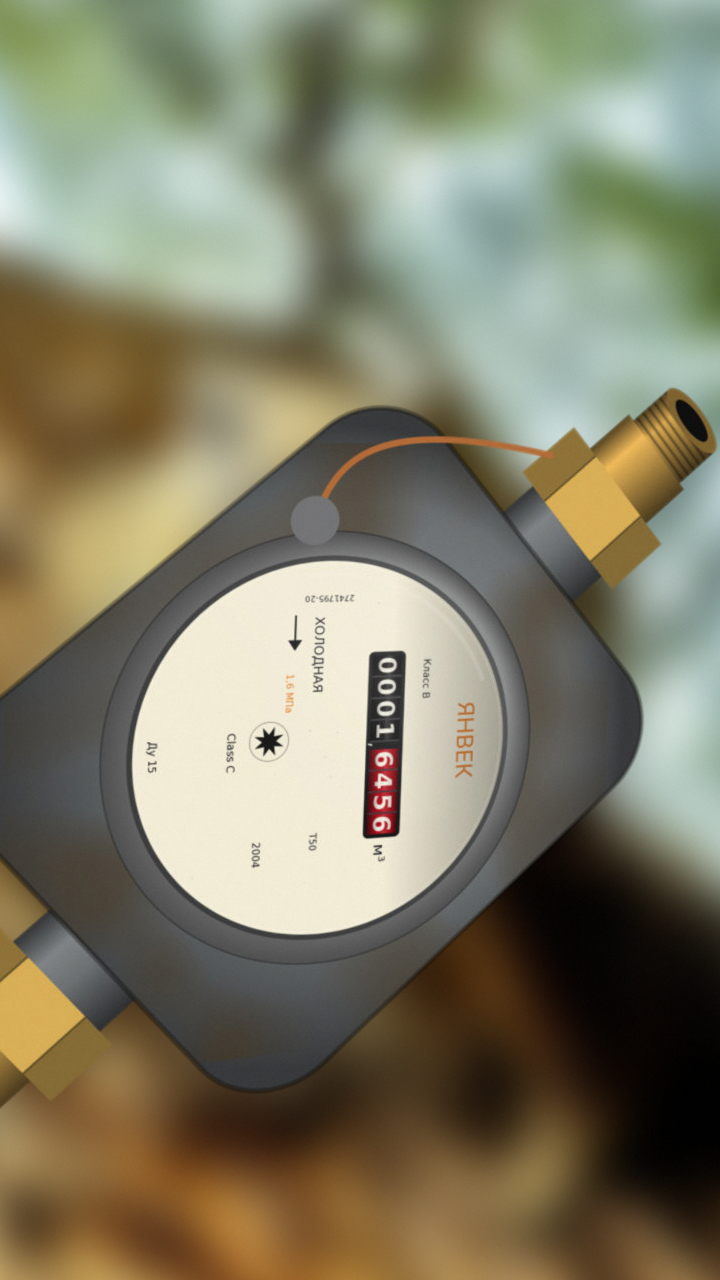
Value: 1.6456 m³
